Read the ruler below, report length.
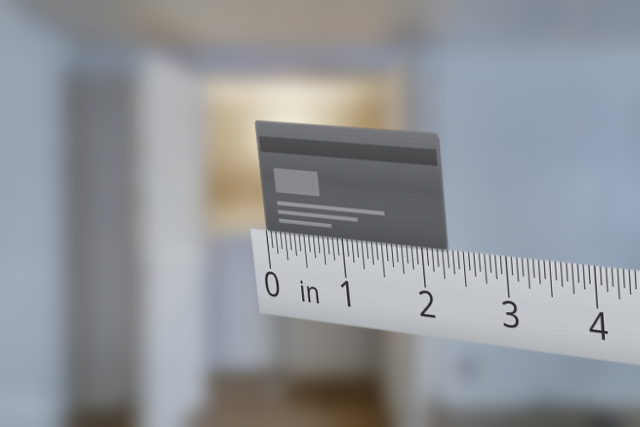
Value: 2.3125 in
